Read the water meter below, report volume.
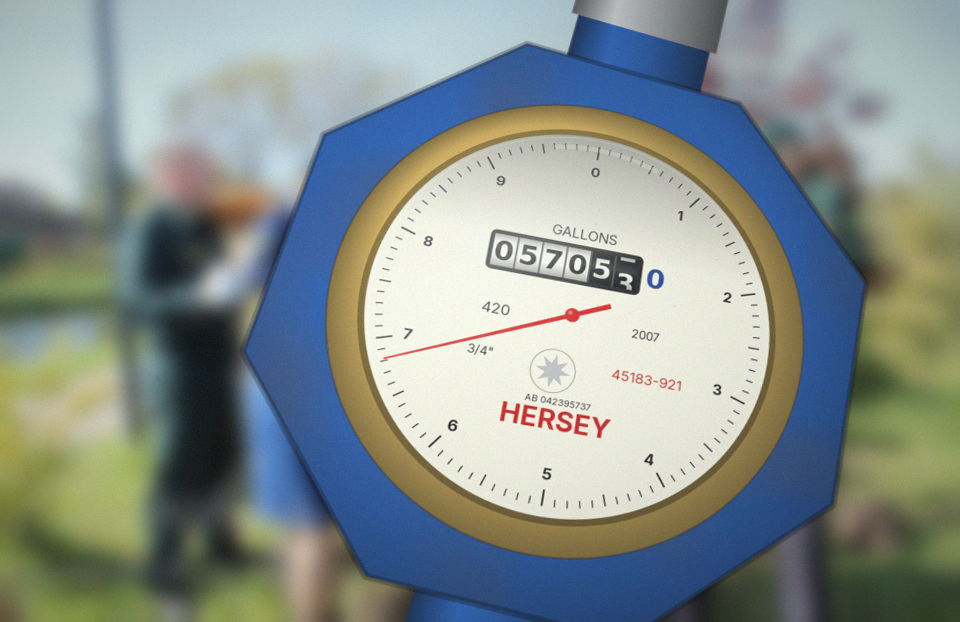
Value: 570526.8 gal
